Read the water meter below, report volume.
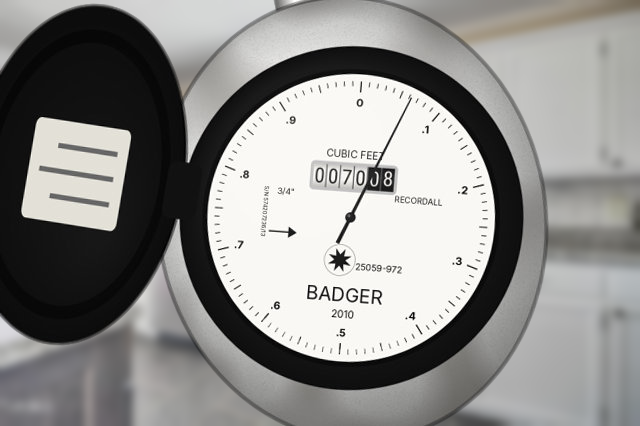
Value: 7008.06 ft³
